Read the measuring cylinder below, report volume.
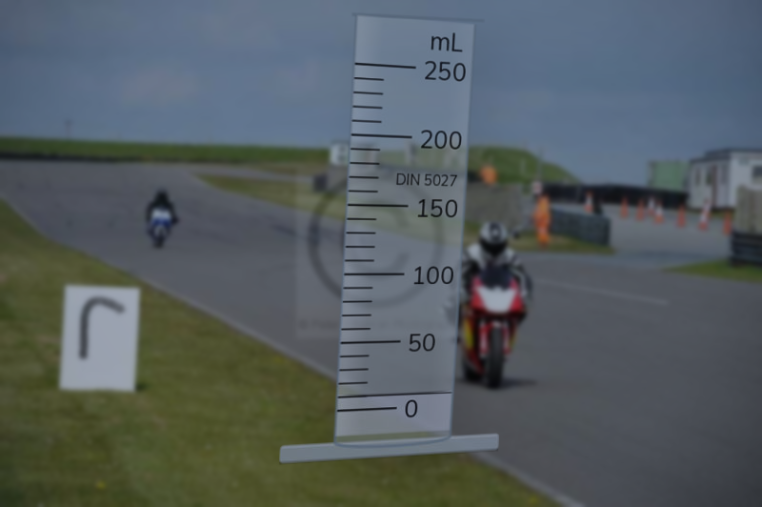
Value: 10 mL
